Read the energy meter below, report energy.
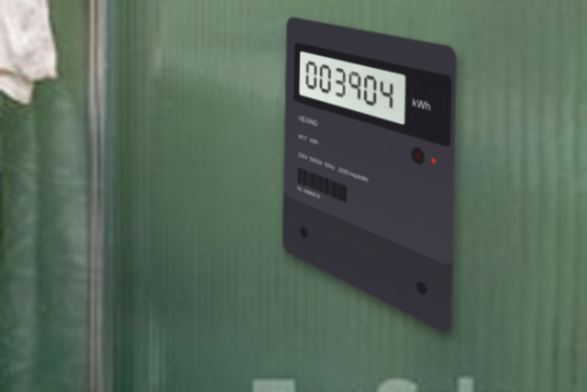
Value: 3904 kWh
